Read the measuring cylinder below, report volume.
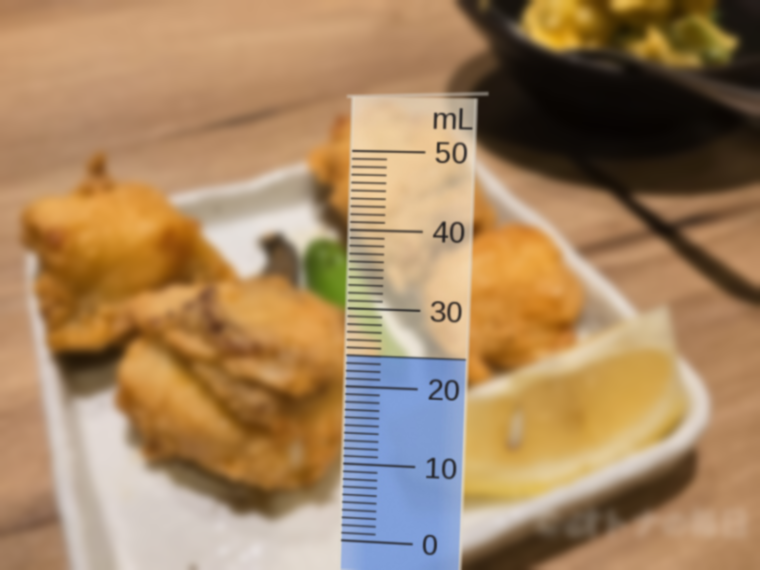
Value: 24 mL
